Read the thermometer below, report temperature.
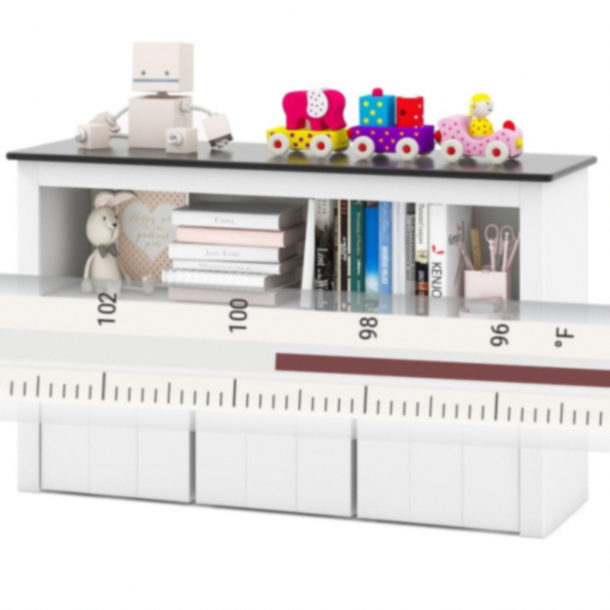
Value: 99.4 °F
